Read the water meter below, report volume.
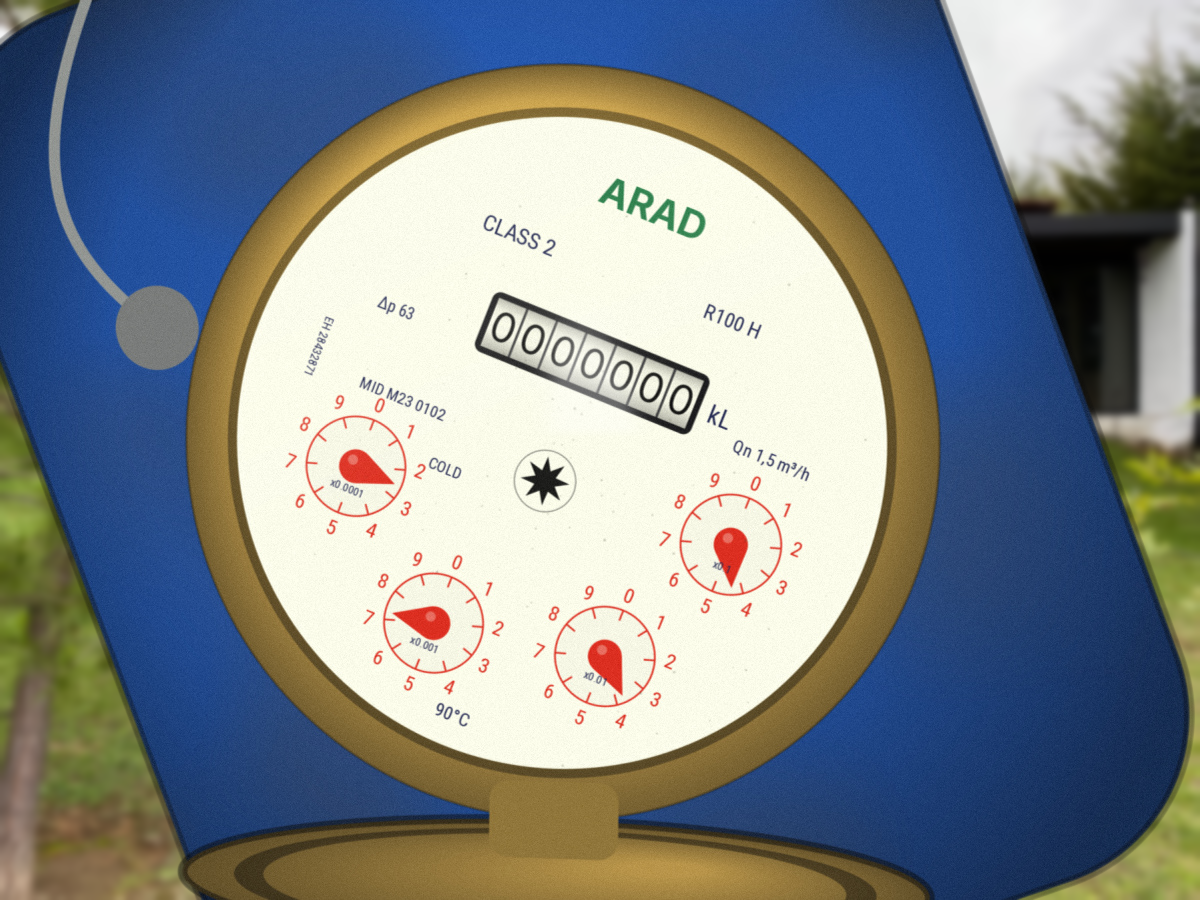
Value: 0.4372 kL
